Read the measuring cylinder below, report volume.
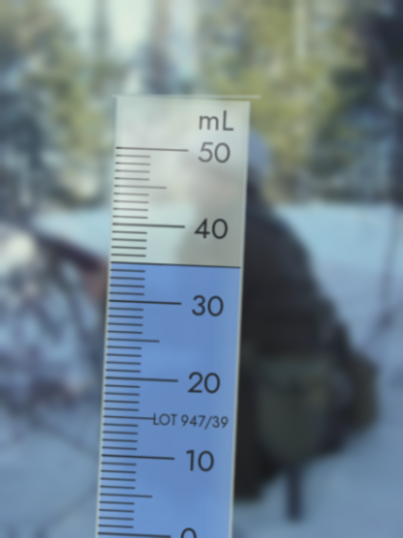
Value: 35 mL
